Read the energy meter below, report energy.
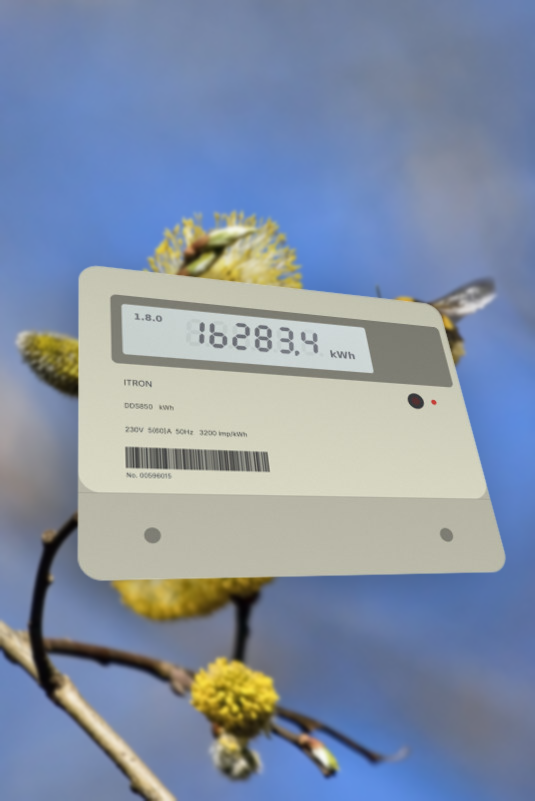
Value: 16283.4 kWh
